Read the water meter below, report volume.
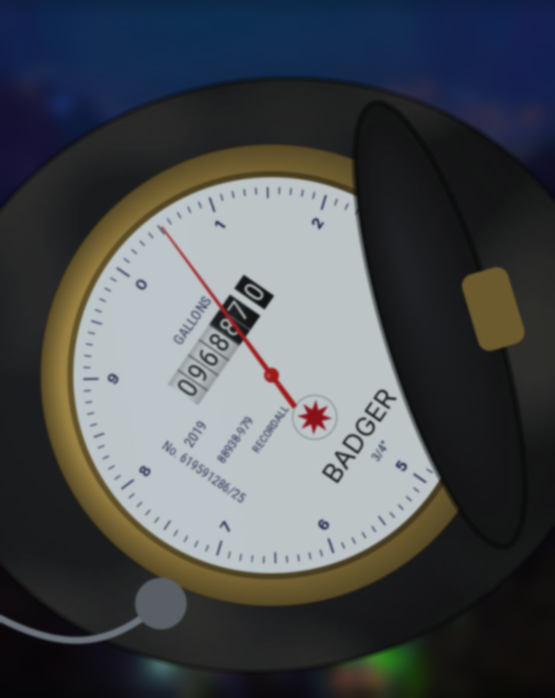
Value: 968870.5 gal
